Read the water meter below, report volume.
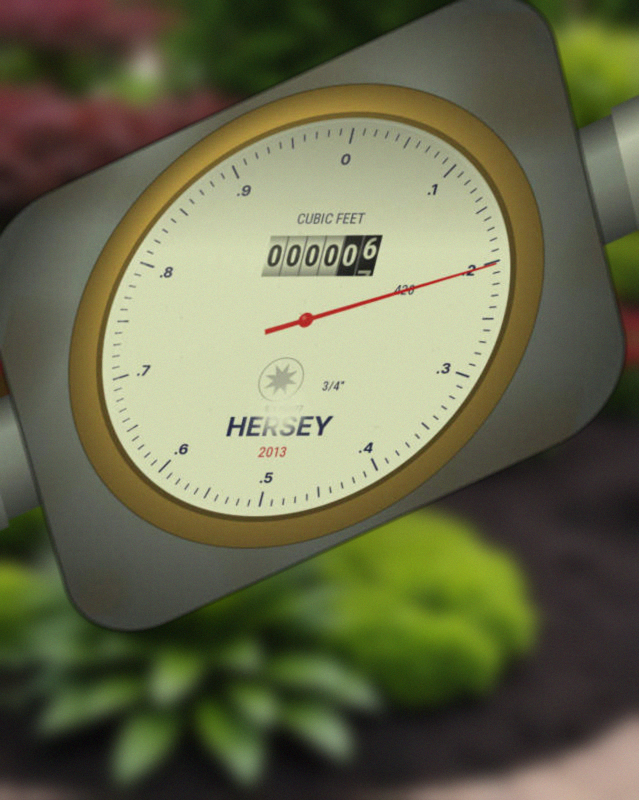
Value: 6.20 ft³
